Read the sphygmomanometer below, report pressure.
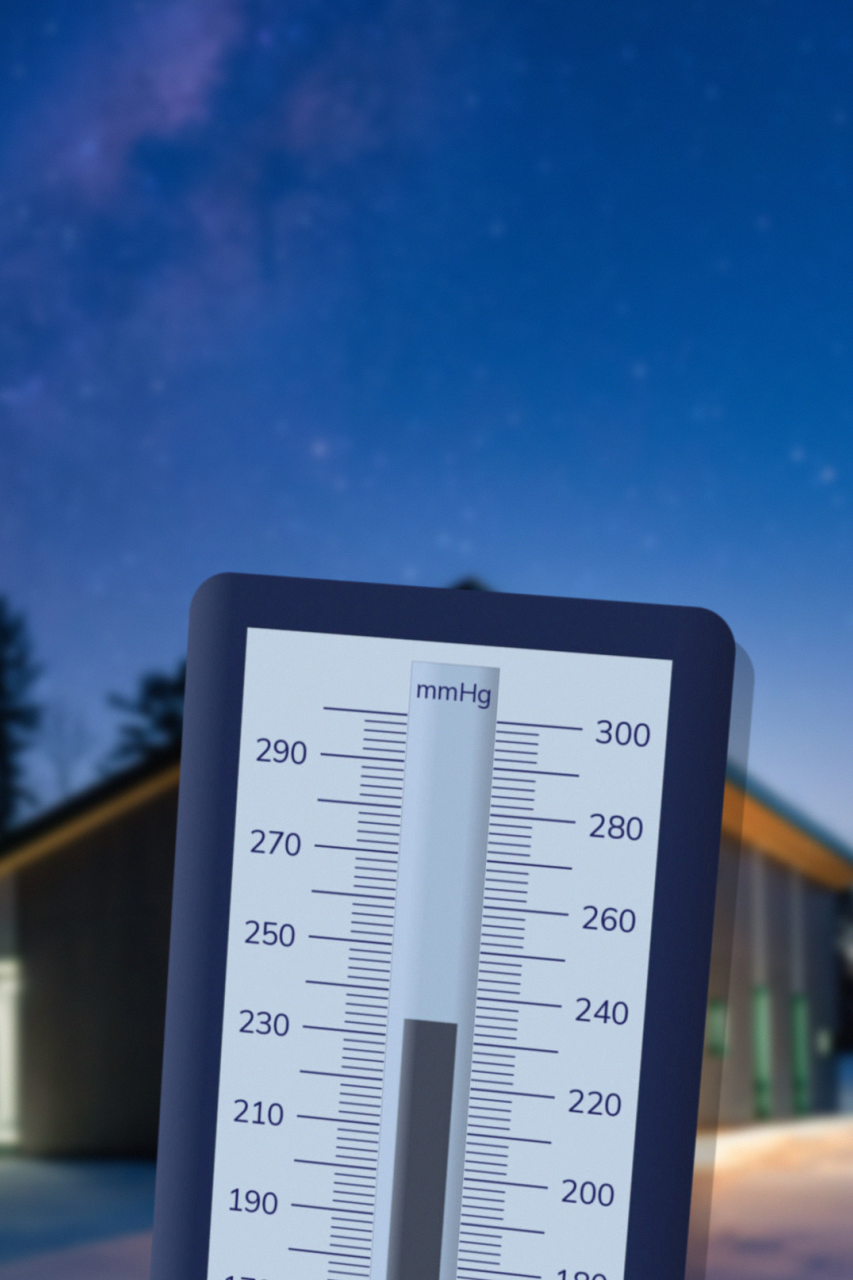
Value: 234 mmHg
